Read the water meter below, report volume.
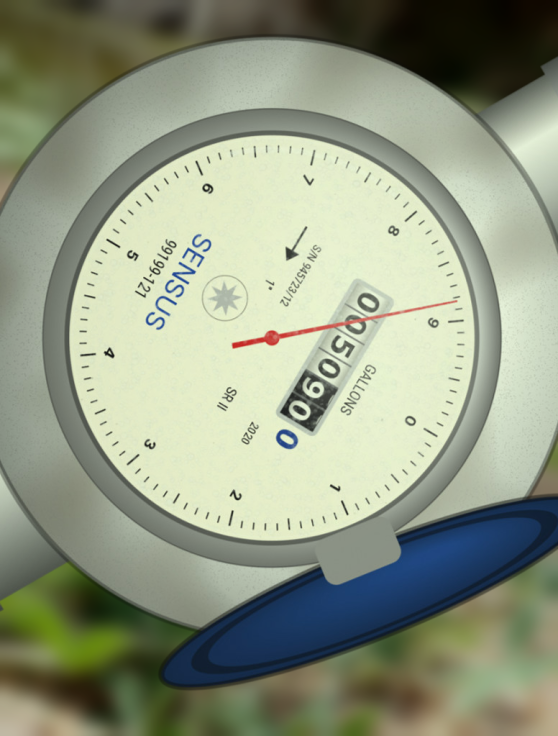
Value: 50898.8 gal
